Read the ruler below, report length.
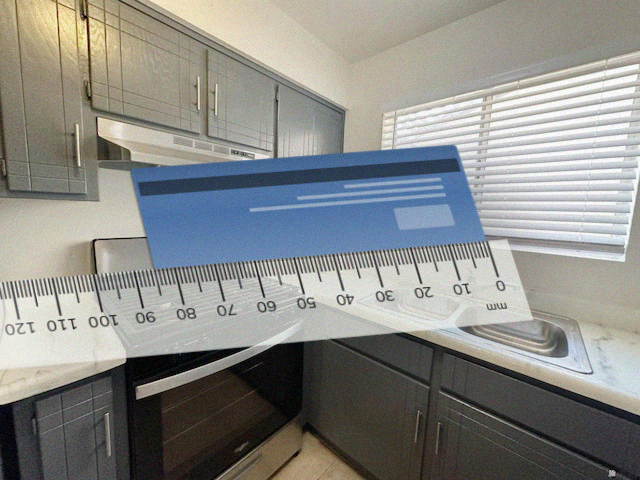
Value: 85 mm
